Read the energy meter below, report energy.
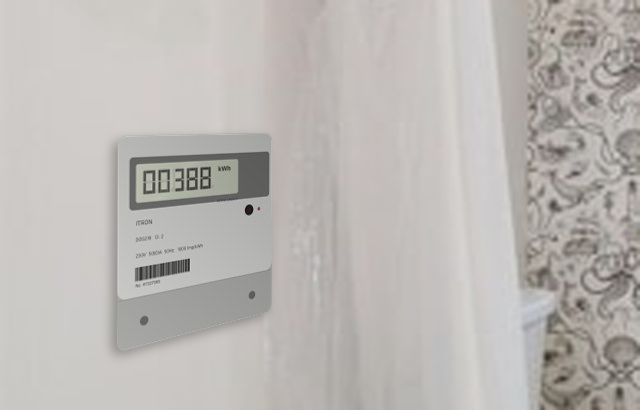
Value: 388 kWh
